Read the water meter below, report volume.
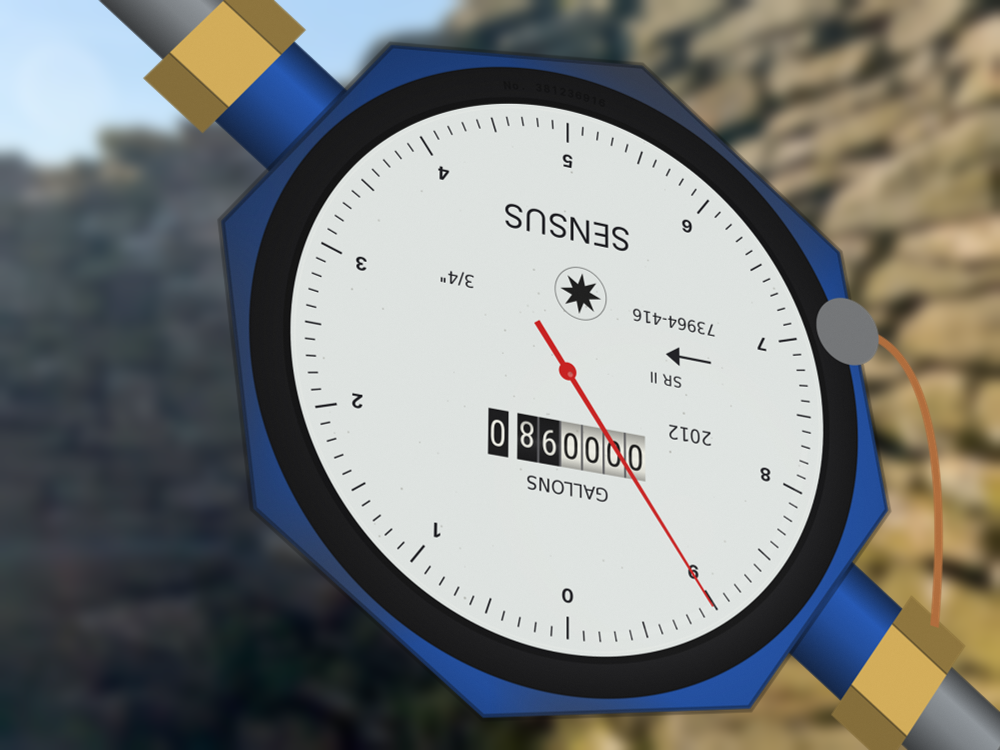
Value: 979.0 gal
